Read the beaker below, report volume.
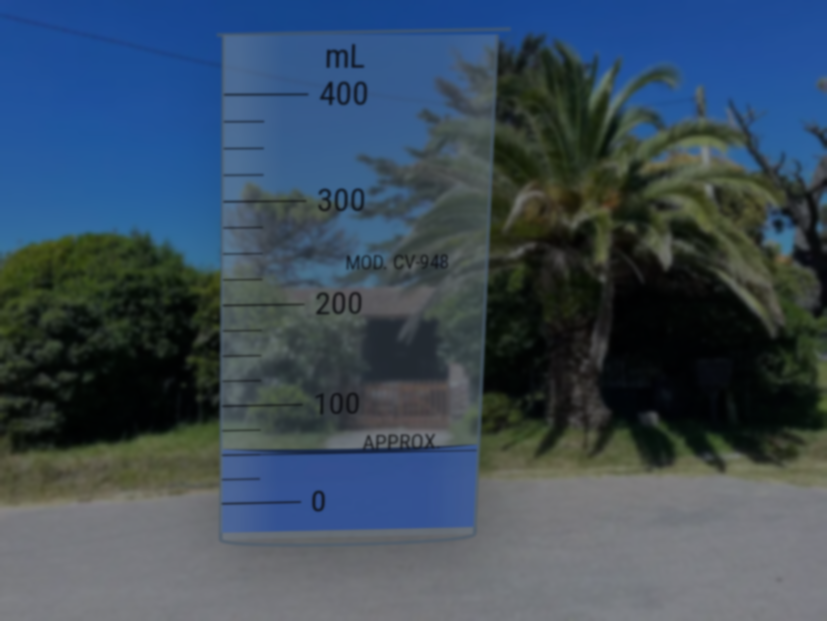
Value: 50 mL
